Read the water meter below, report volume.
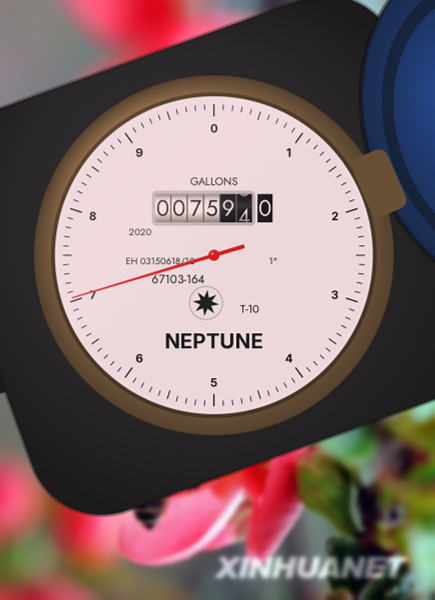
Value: 75937.0 gal
